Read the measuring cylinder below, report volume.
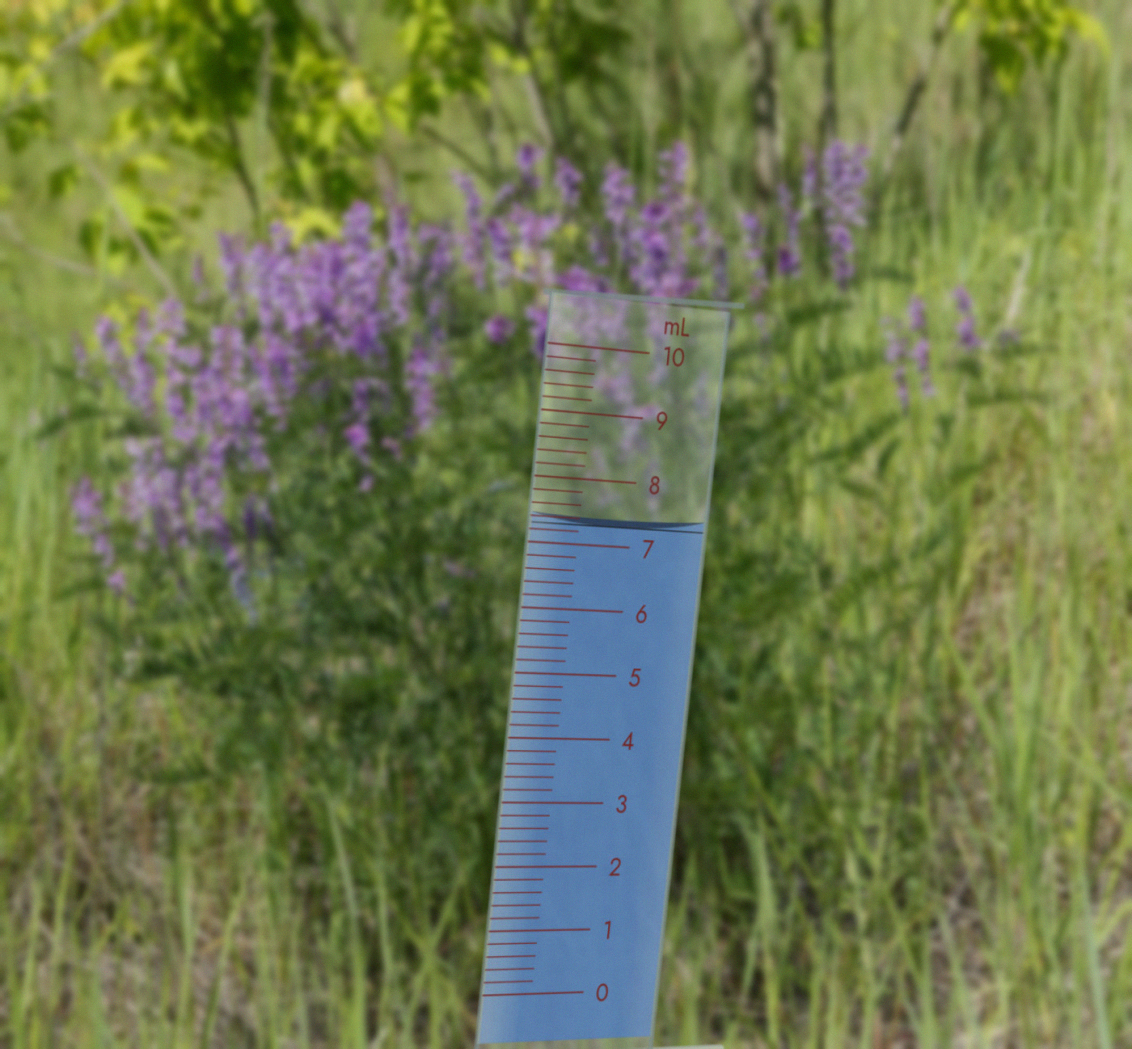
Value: 7.3 mL
